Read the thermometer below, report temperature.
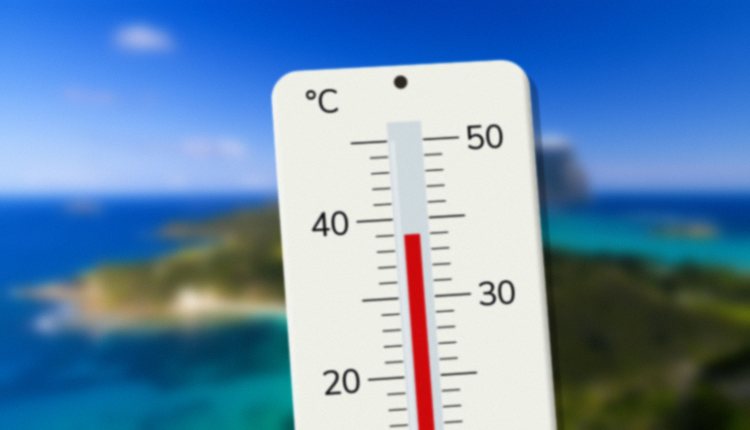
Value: 38 °C
